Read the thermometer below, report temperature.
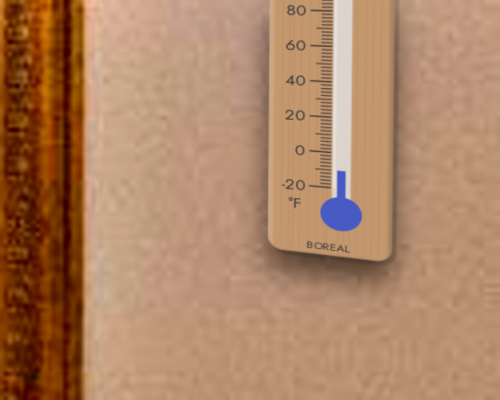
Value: -10 °F
